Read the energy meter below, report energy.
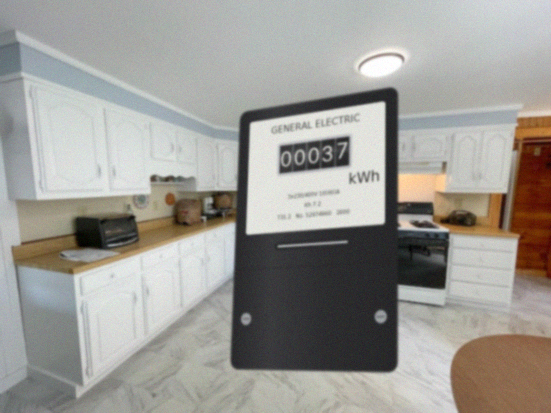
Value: 37 kWh
